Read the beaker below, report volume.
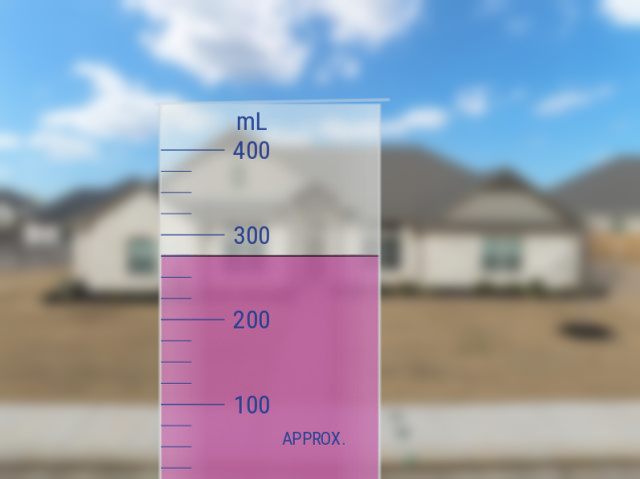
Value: 275 mL
